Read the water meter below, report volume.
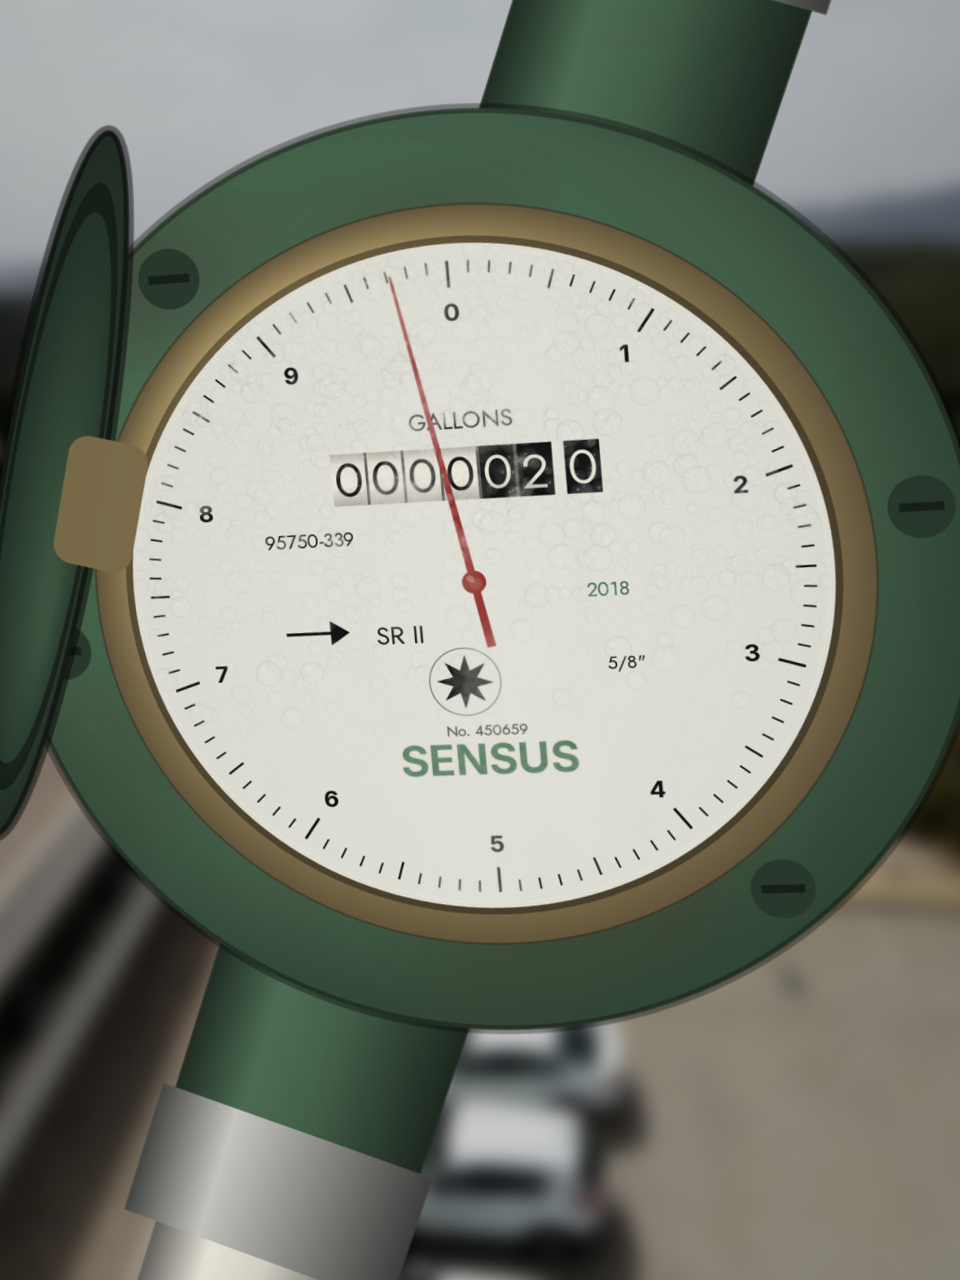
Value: 19.7 gal
